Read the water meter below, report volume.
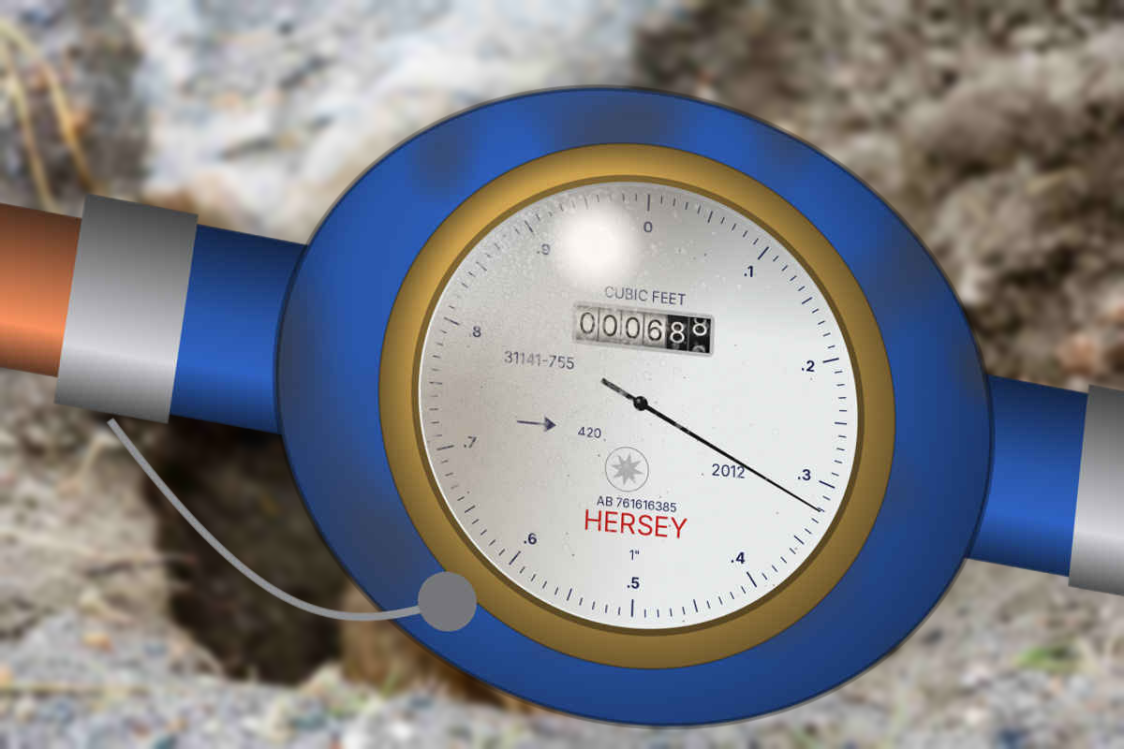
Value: 688.32 ft³
